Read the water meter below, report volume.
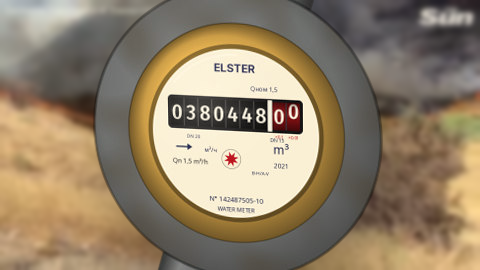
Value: 380448.00 m³
